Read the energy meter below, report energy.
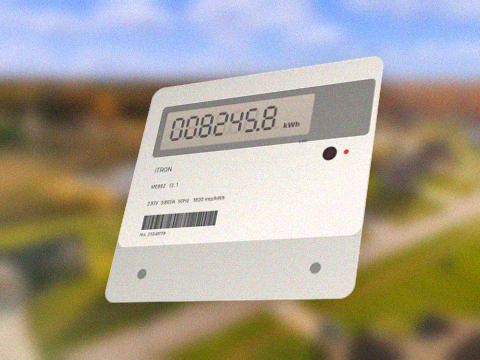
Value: 8245.8 kWh
